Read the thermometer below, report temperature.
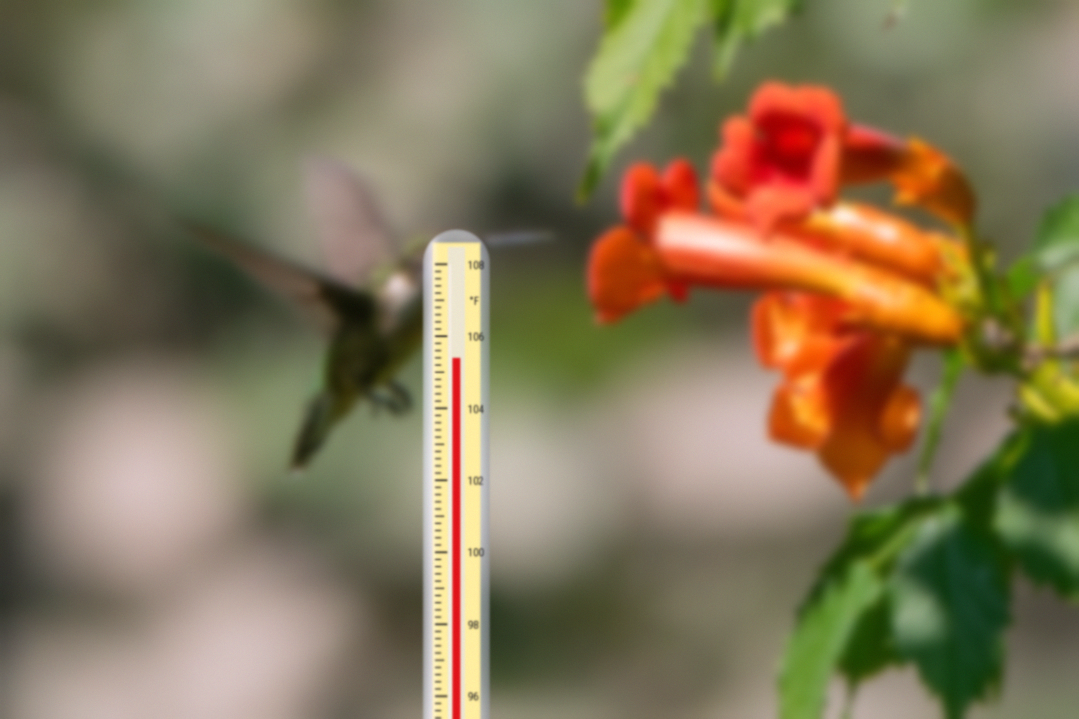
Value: 105.4 °F
